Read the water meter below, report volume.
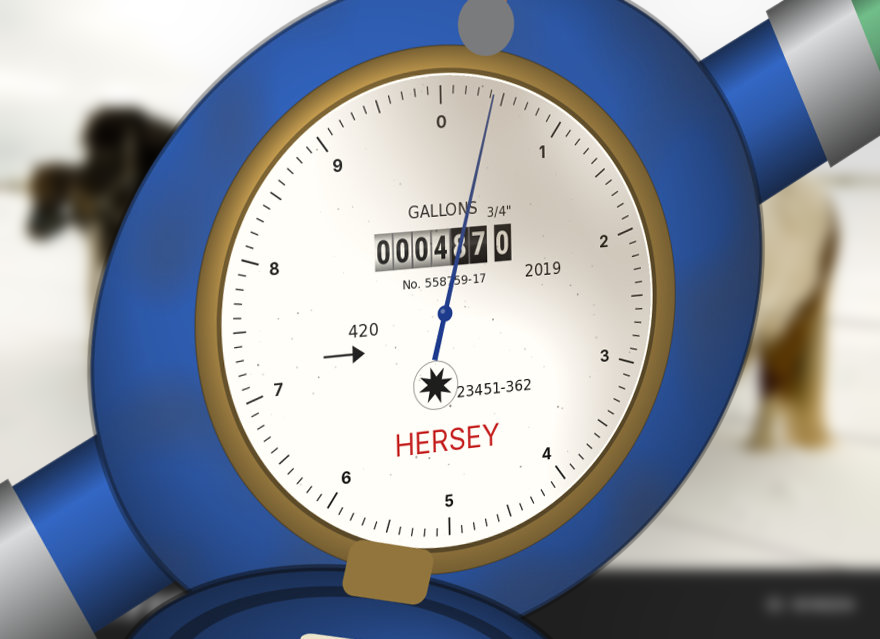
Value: 4870.4 gal
